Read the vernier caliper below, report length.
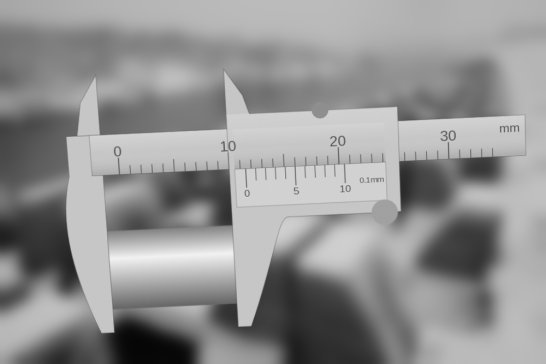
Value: 11.5 mm
